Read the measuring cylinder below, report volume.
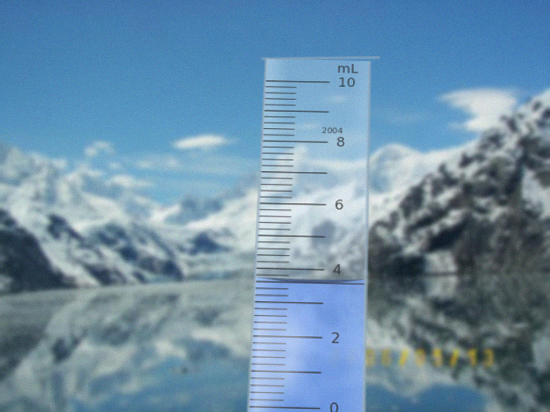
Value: 3.6 mL
